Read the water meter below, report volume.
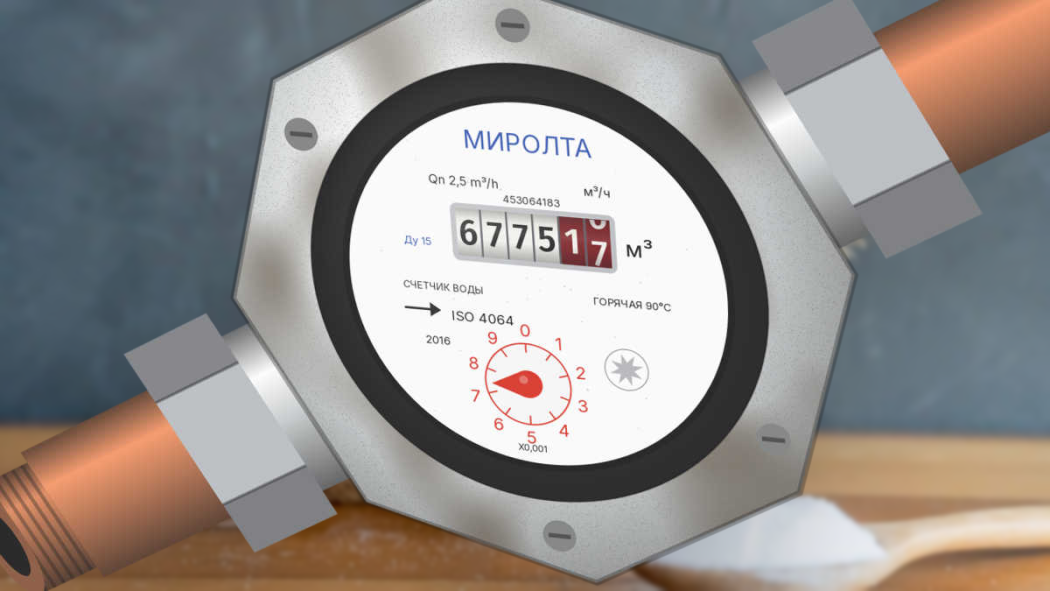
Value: 6775.167 m³
